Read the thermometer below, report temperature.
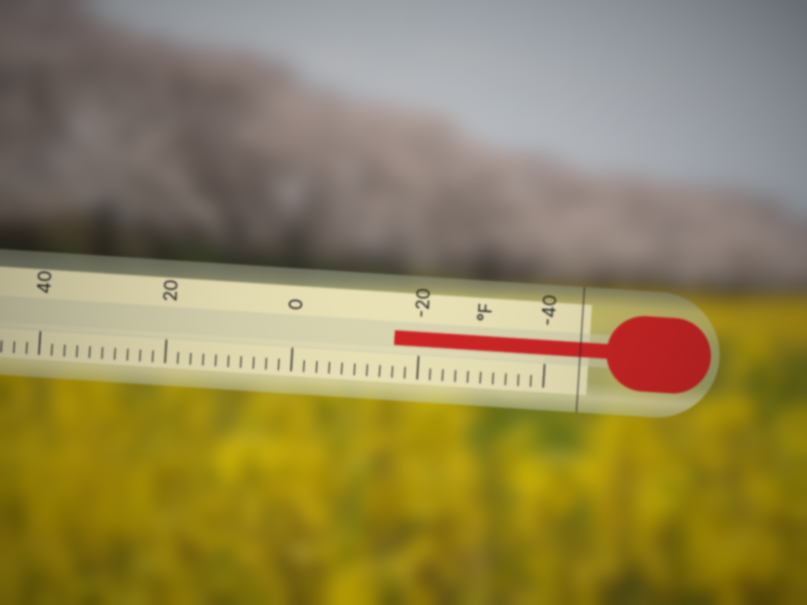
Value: -16 °F
